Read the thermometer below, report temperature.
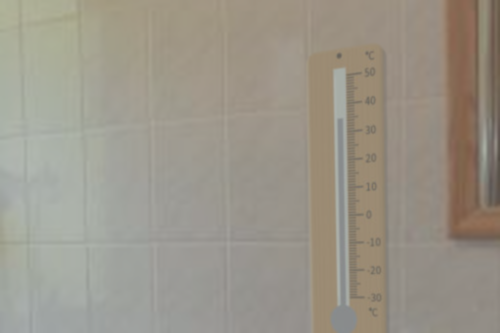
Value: 35 °C
